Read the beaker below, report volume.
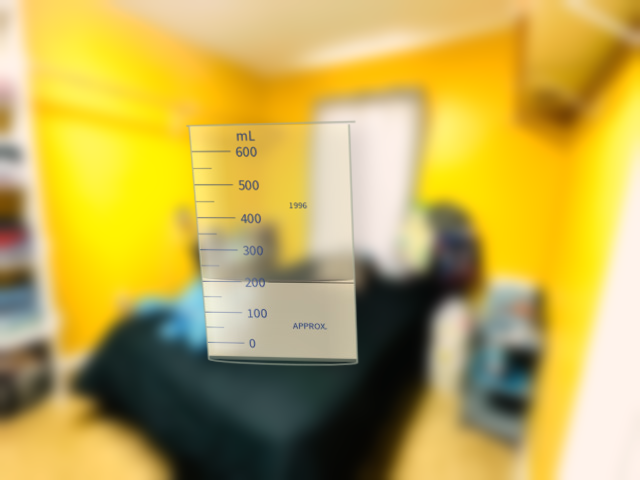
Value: 200 mL
